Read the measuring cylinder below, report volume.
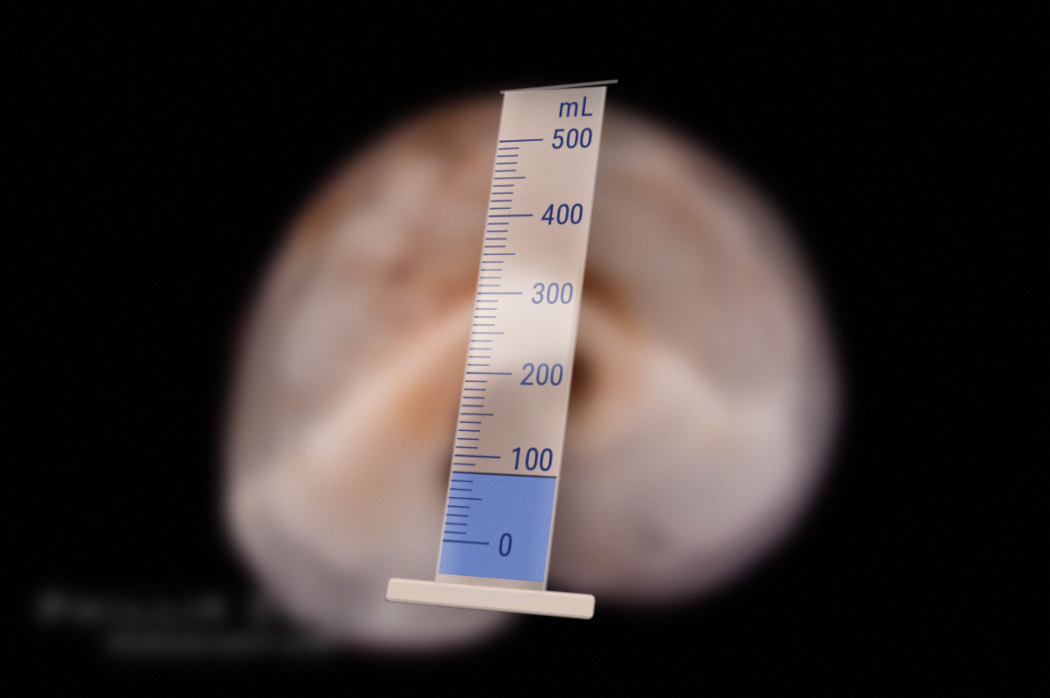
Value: 80 mL
